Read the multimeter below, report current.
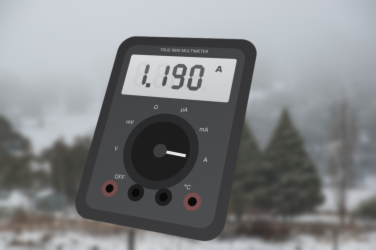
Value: 1.190 A
